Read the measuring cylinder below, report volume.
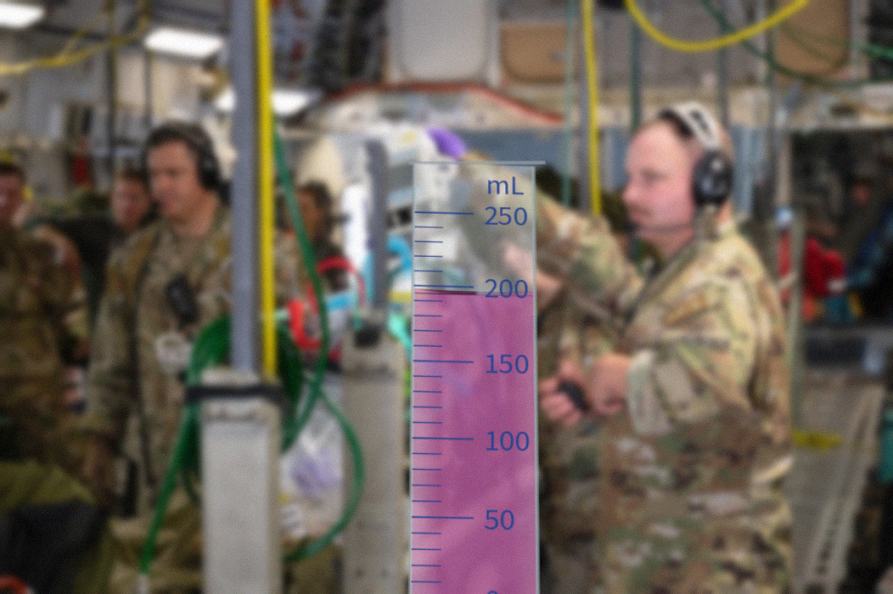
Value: 195 mL
